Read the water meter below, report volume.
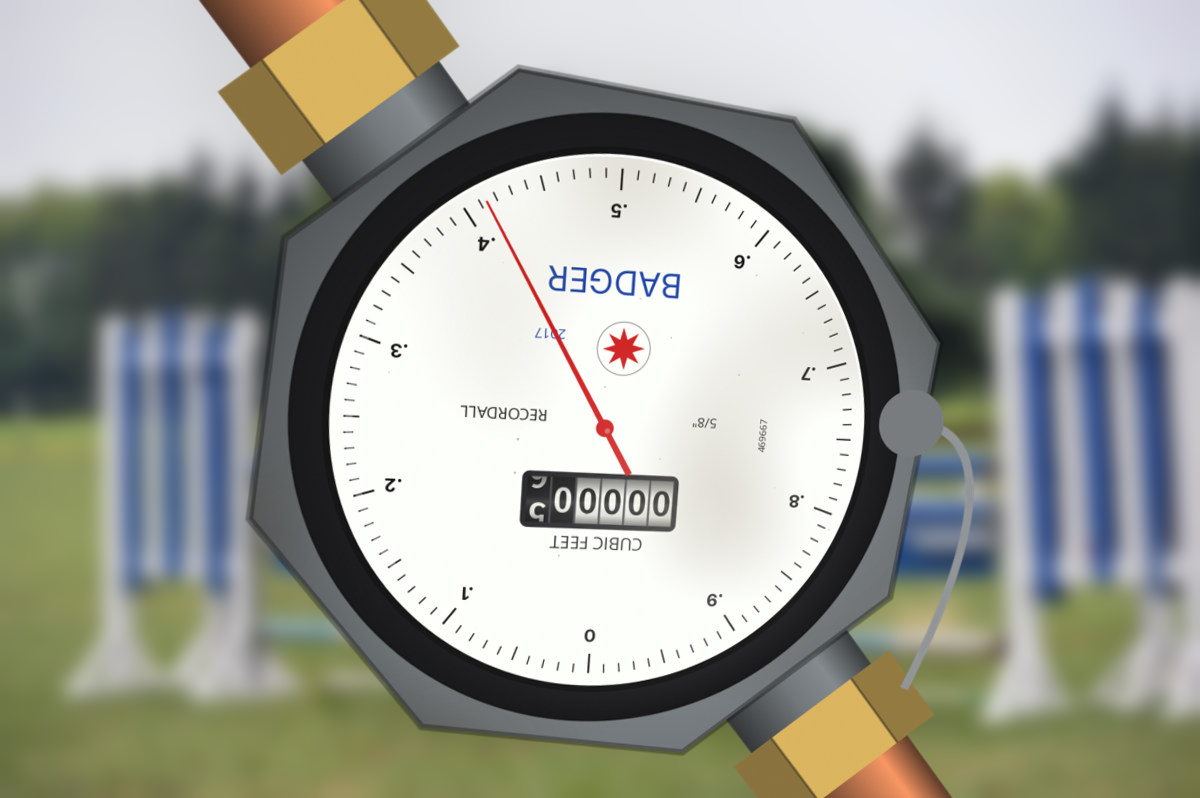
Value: 5.41 ft³
